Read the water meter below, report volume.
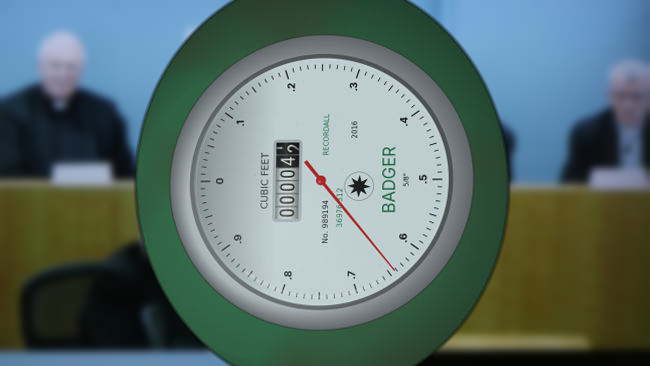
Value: 41.64 ft³
